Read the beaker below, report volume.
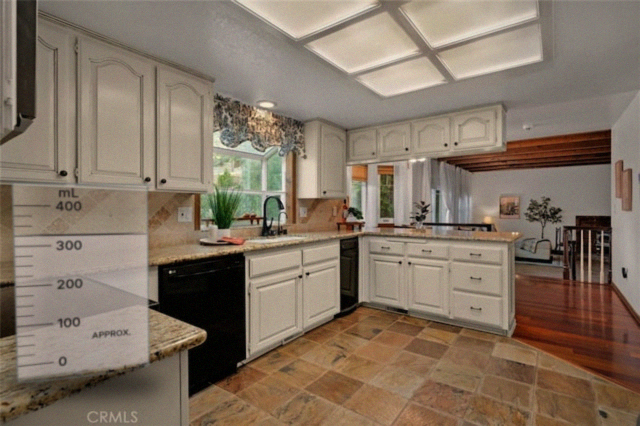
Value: 325 mL
